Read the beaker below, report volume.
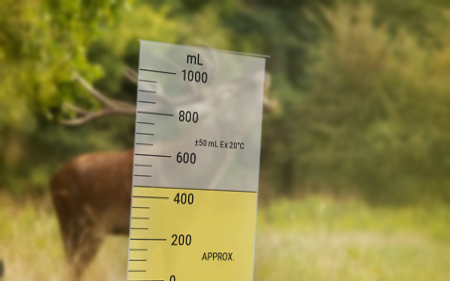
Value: 450 mL
